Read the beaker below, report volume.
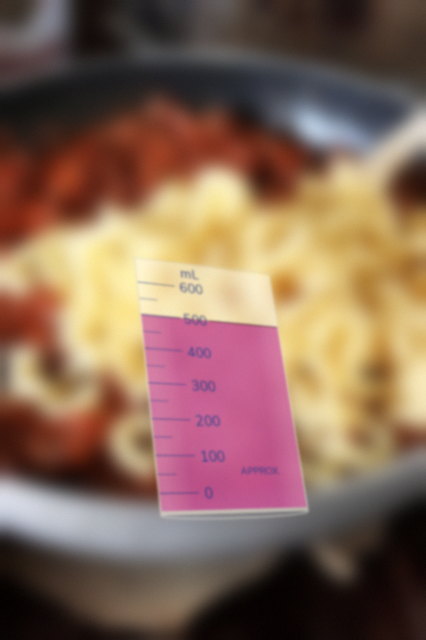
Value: 500 mL
